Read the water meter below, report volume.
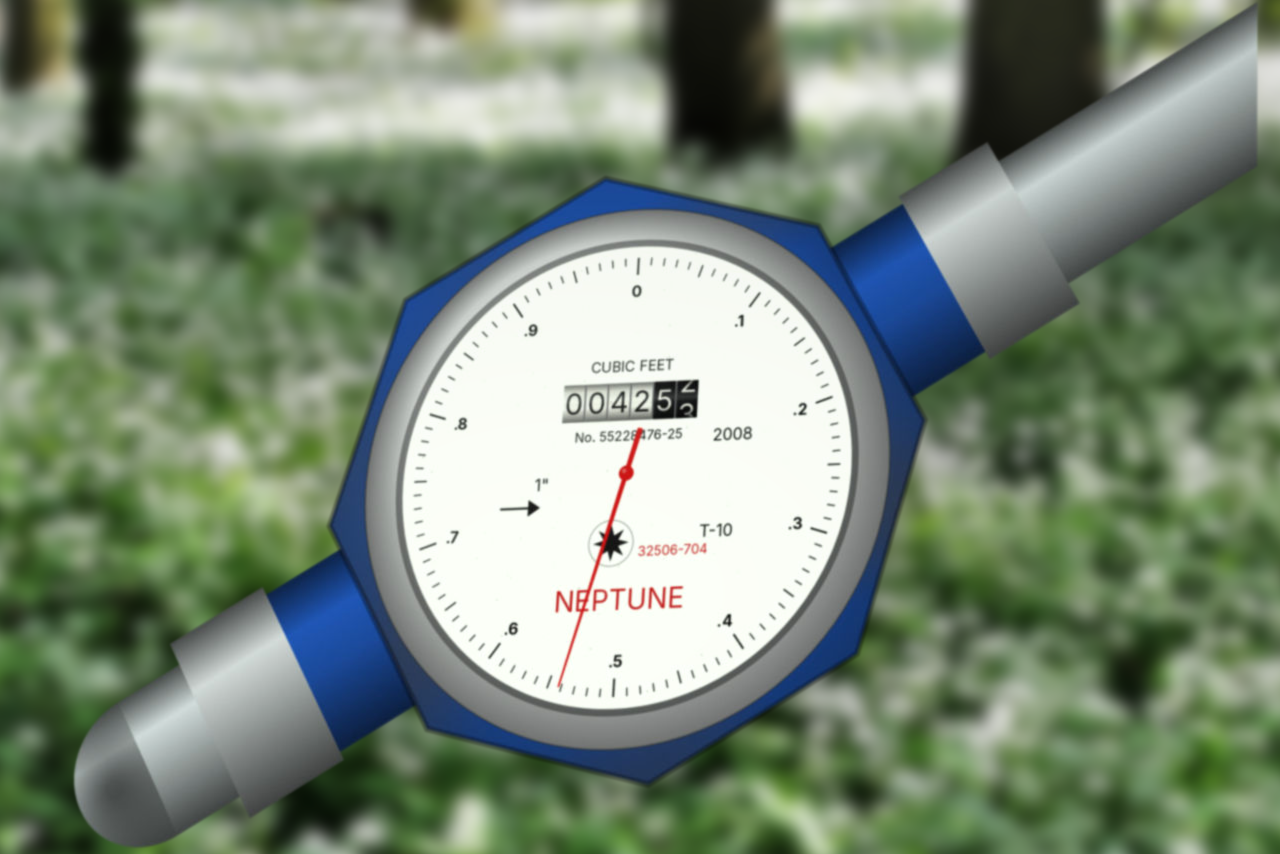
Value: 4252.54 ft³
